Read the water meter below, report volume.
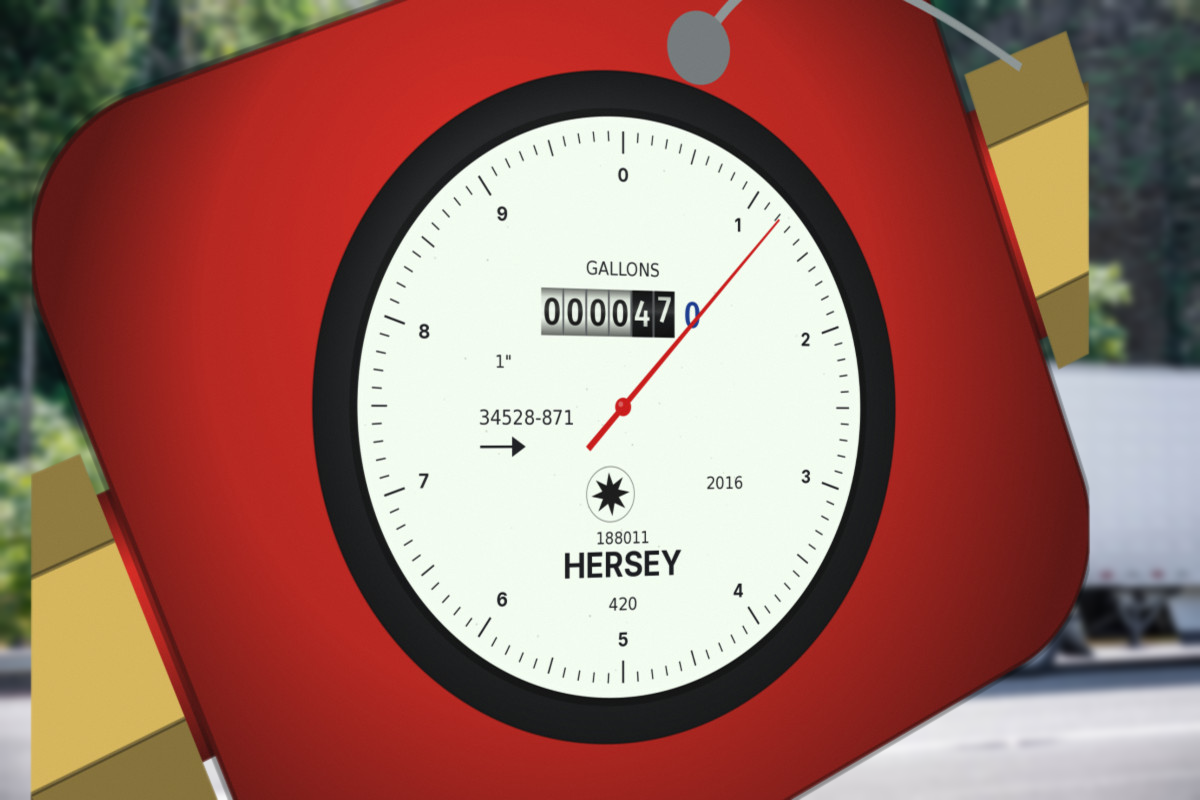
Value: 471.2 gal
